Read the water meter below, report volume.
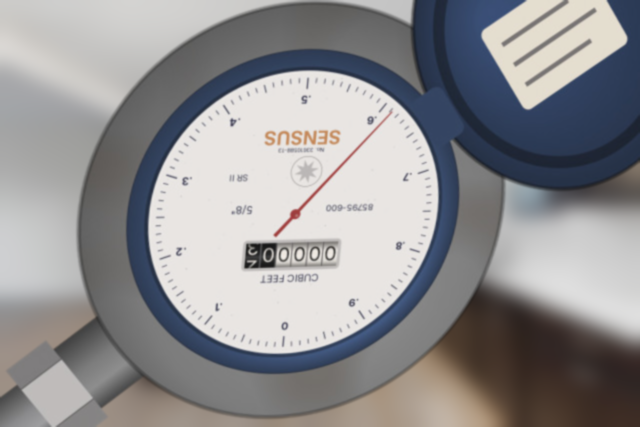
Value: 2.61 ft³
